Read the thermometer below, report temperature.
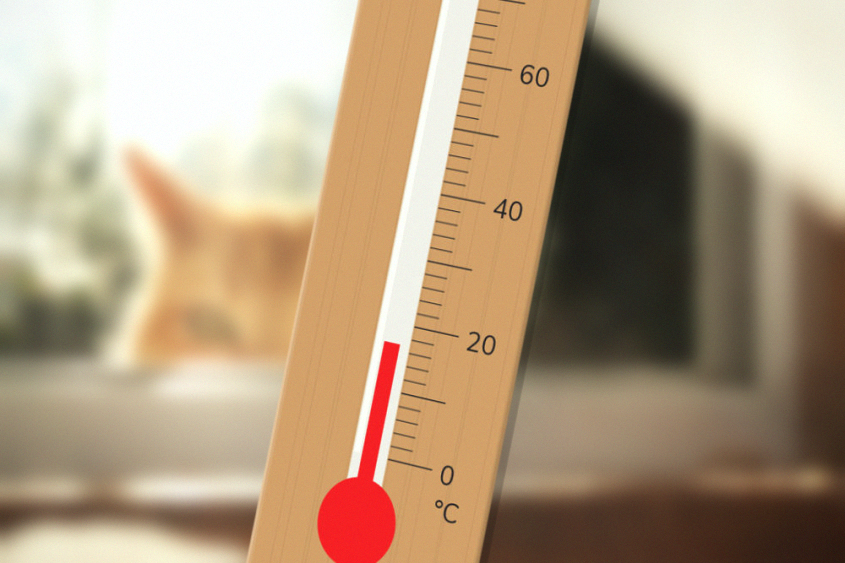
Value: 17 °C
